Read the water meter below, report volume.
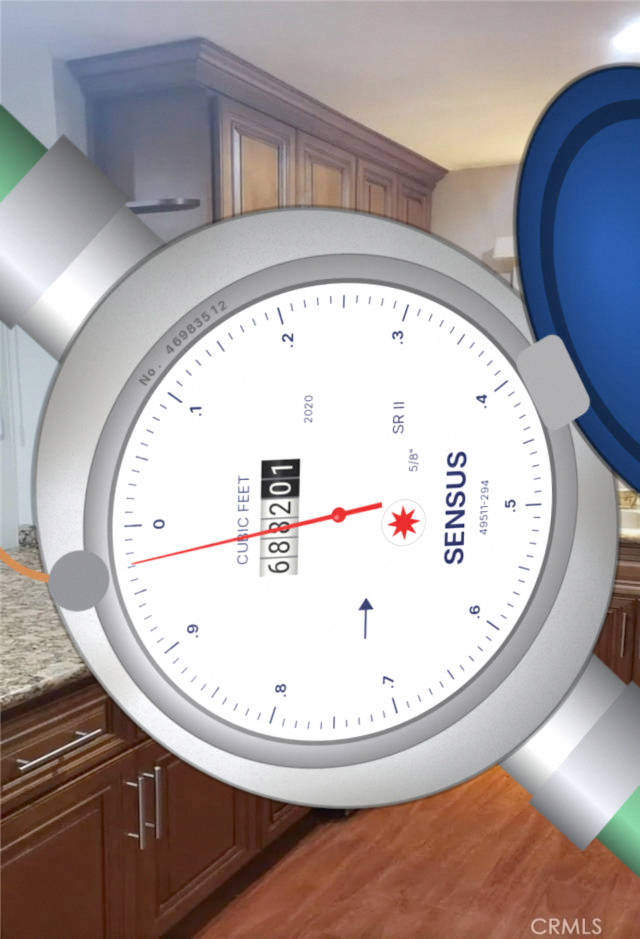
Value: 688200.97 ft³
